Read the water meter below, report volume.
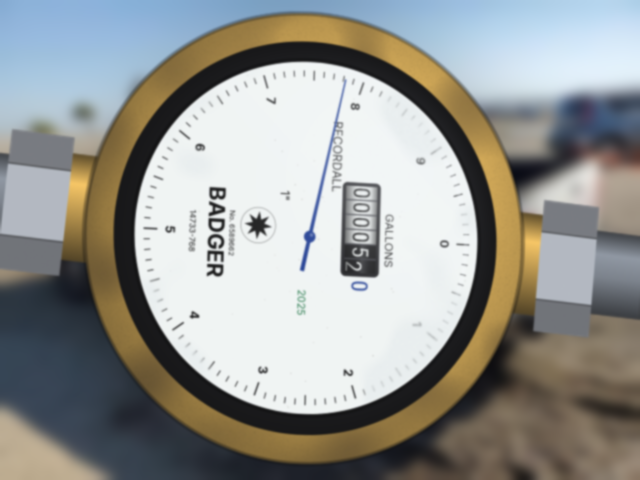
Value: 517.8 gal
